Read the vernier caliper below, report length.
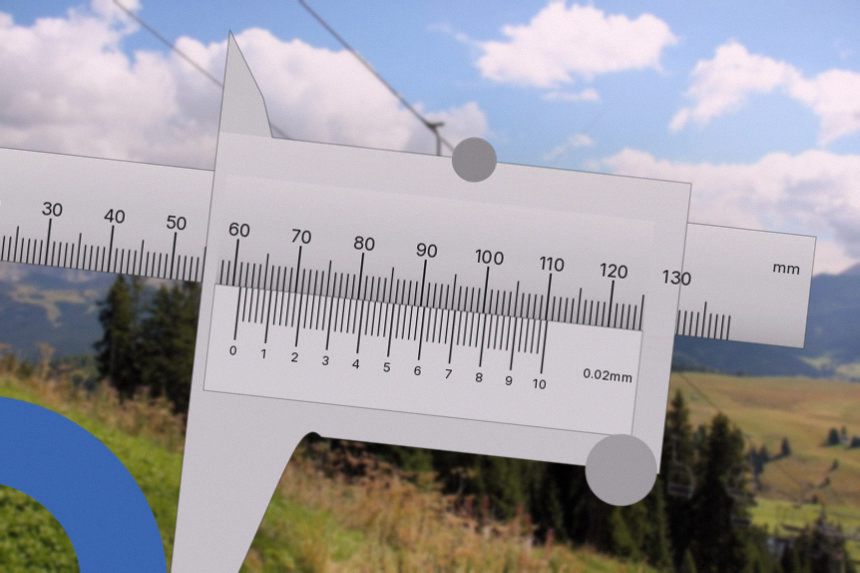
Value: 61.2 mm
